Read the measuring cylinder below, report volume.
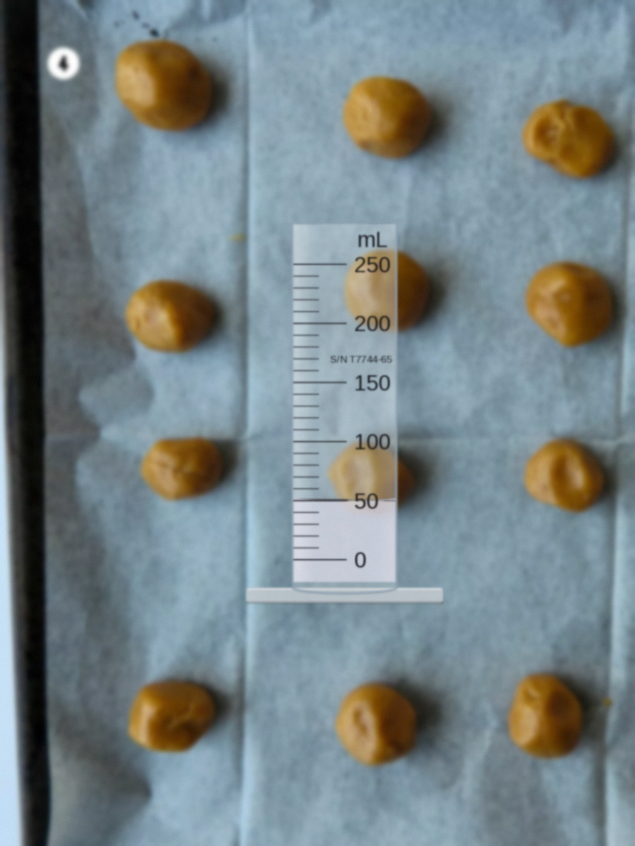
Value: 50 mL
